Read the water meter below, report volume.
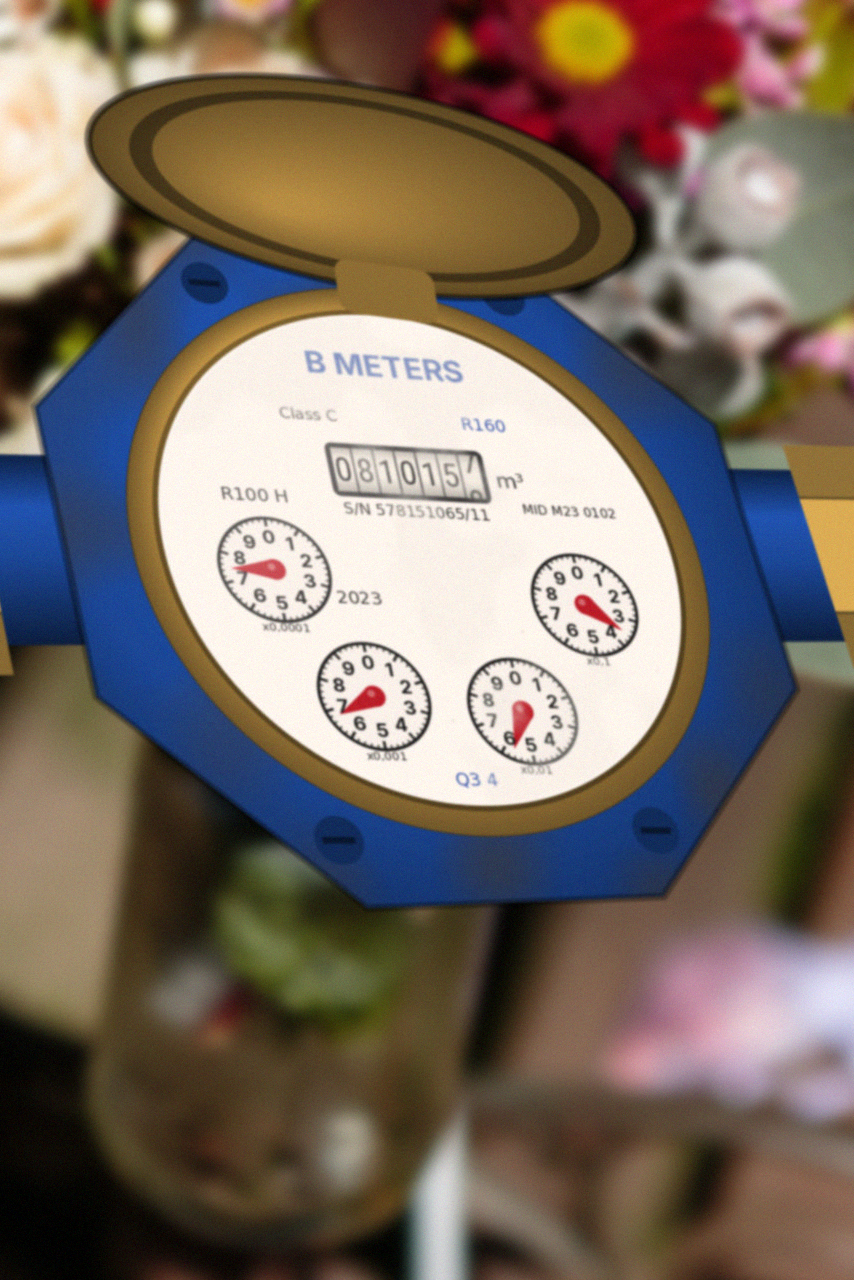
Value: 810157.3567 m³
